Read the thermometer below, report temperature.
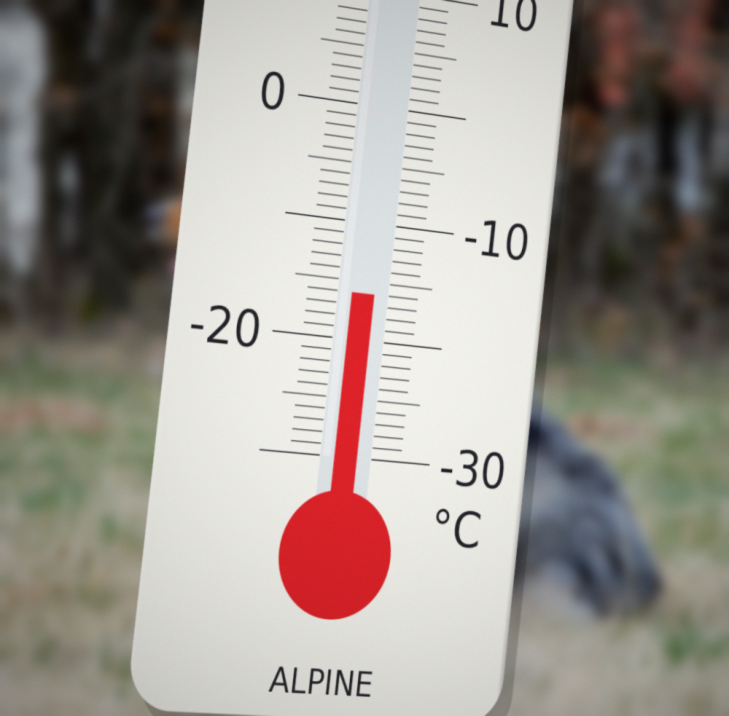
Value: -16 °C
